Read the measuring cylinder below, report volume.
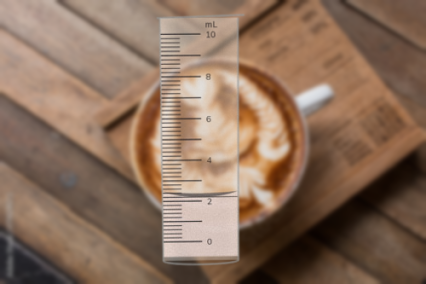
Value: 2.2 mL
